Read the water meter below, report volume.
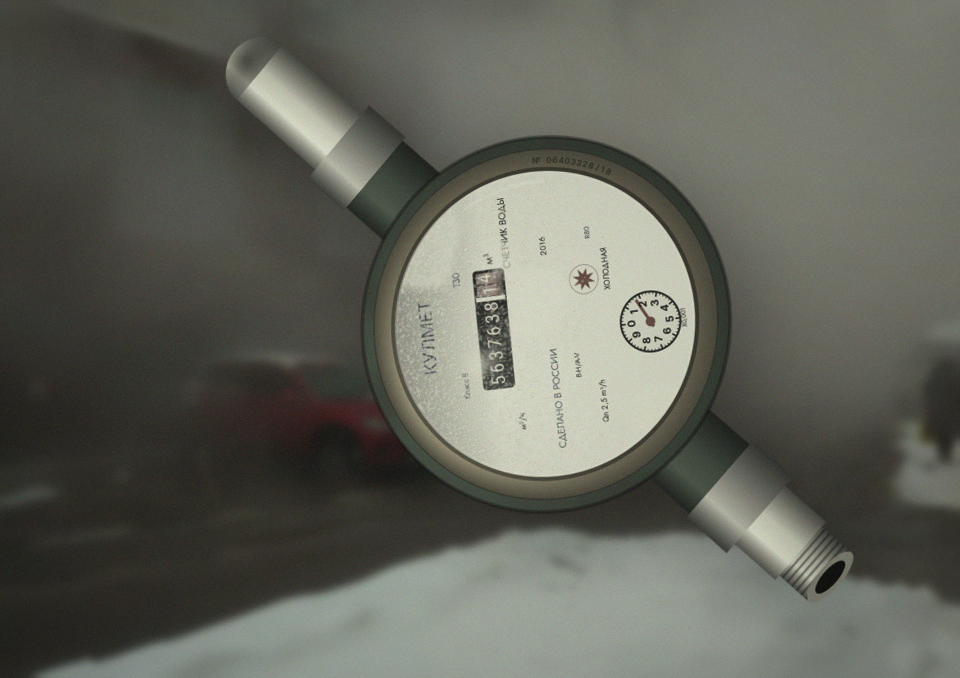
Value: 5637638.141 m³
